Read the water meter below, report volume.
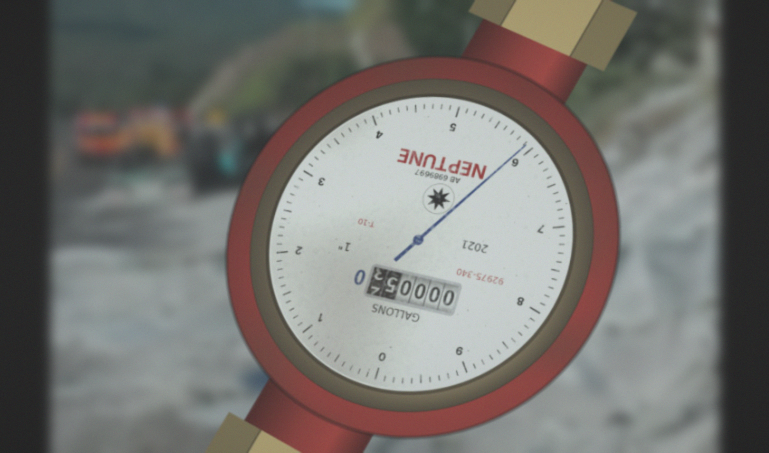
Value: 525.9 gal
